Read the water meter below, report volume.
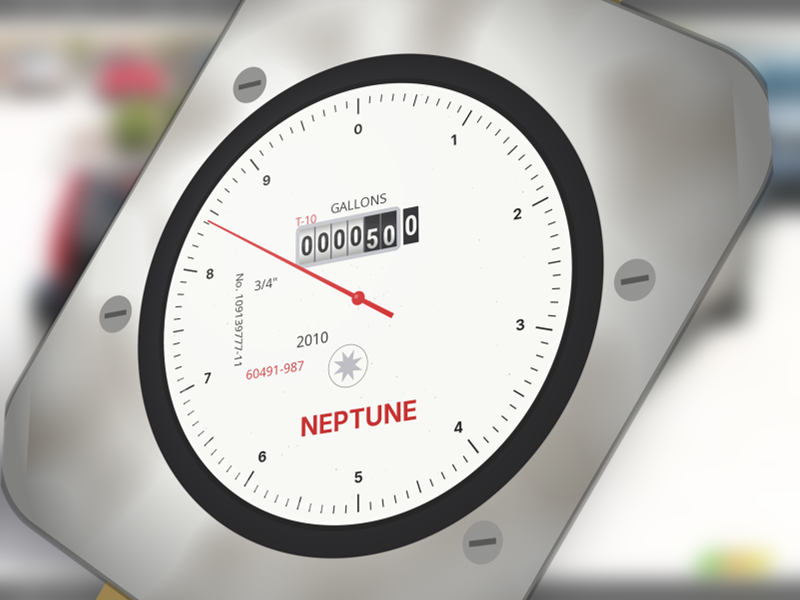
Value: 498.4 gal
